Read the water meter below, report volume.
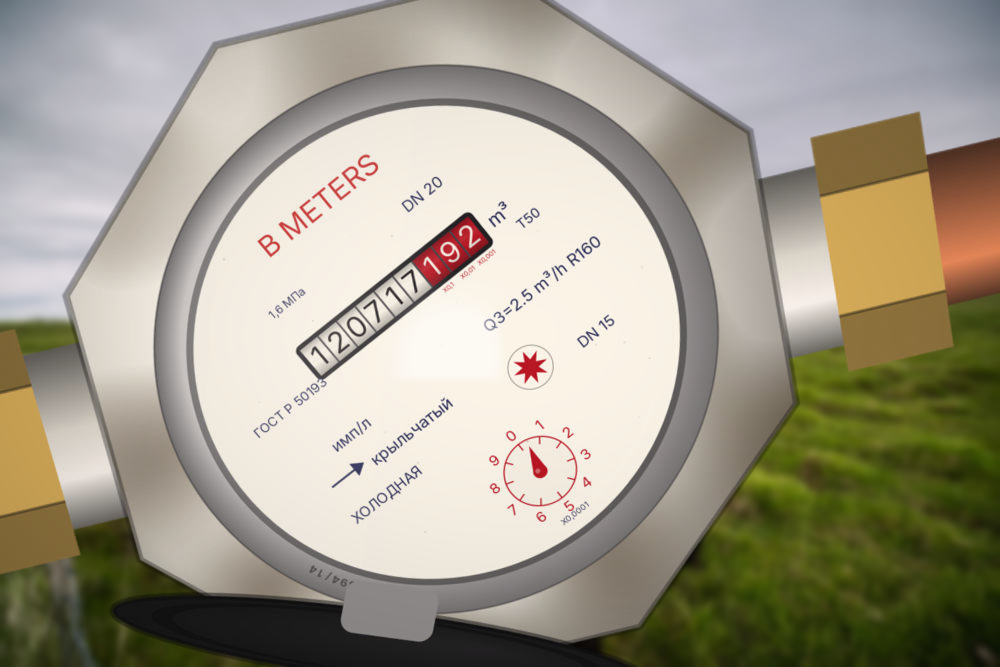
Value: 120717.1920 m³
